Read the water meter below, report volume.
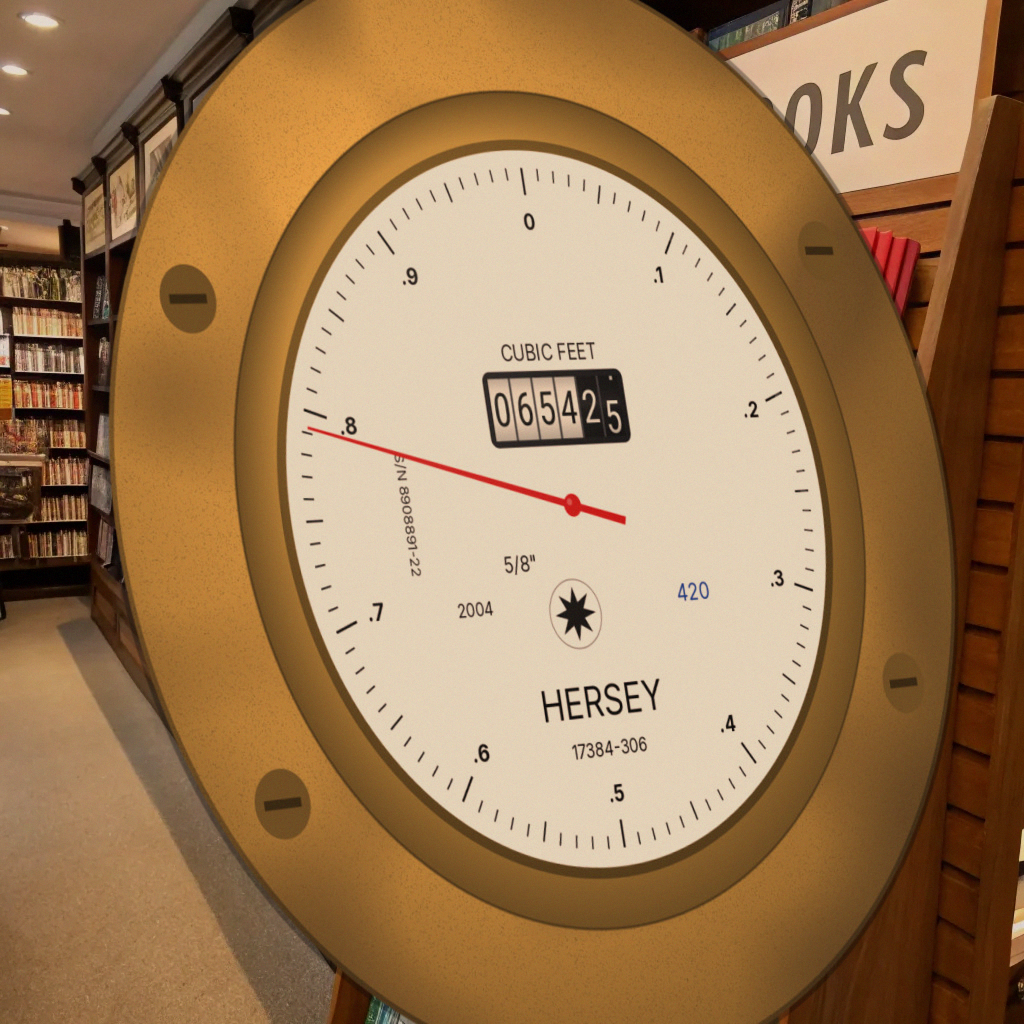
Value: 65424.79 ft³
